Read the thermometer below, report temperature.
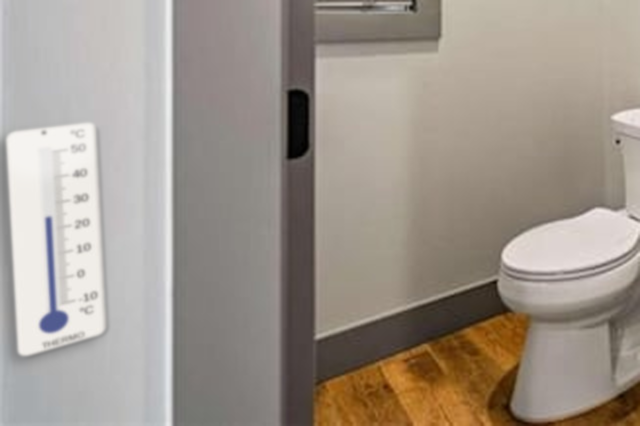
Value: 25 °C
